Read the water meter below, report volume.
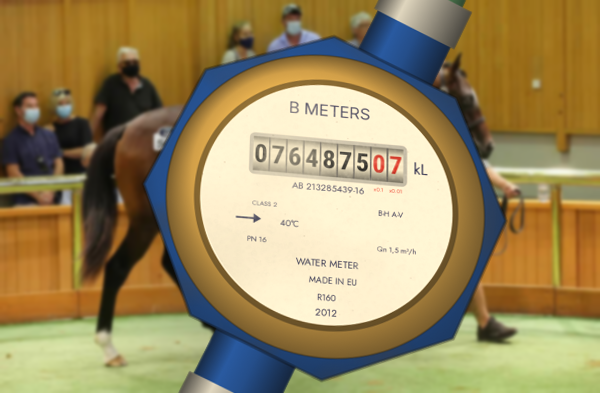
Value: 764875.07 kL
